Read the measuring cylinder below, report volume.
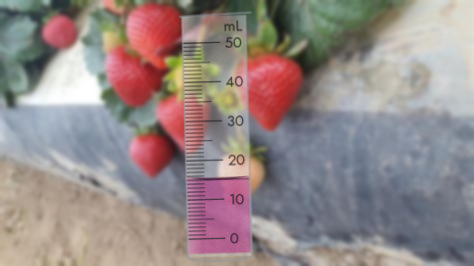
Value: 15 mL
